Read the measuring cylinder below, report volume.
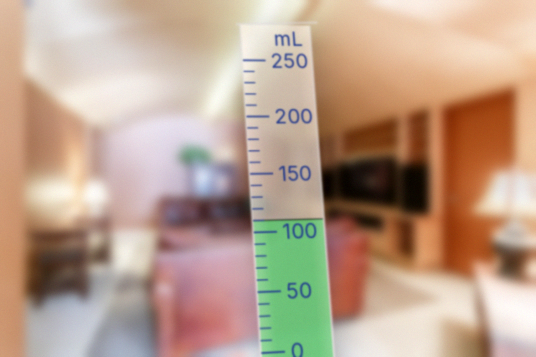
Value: 110 mL
